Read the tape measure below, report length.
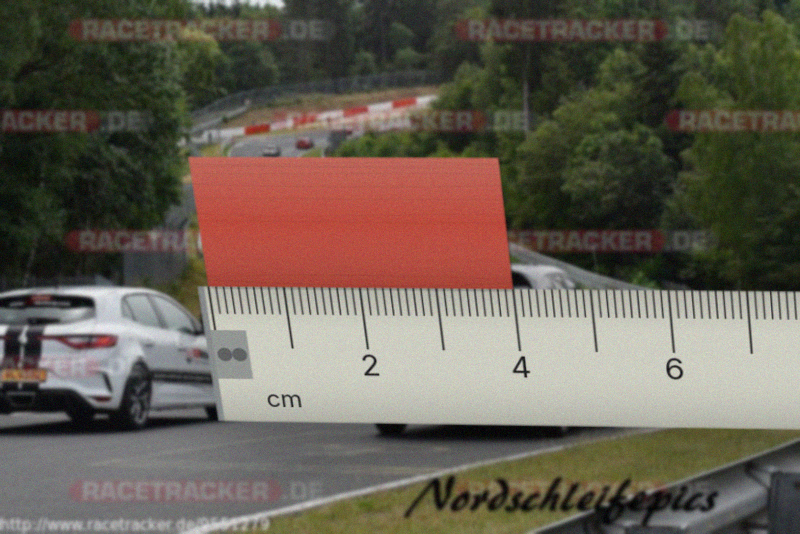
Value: 4 cm
